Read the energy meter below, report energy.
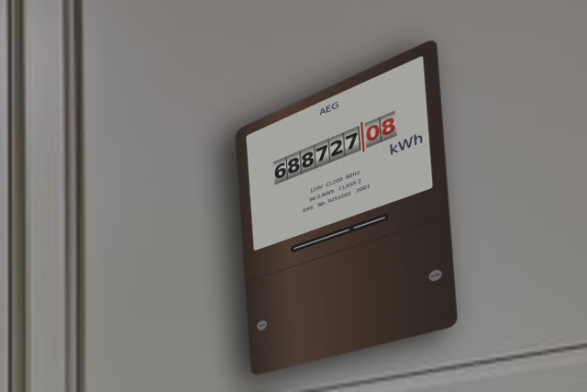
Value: 688727.08 kWh
